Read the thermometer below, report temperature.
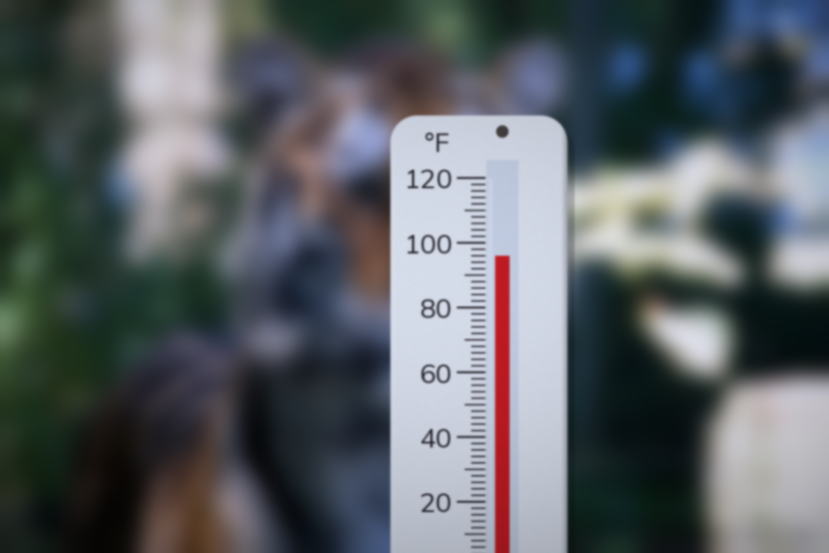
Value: 96 °F
